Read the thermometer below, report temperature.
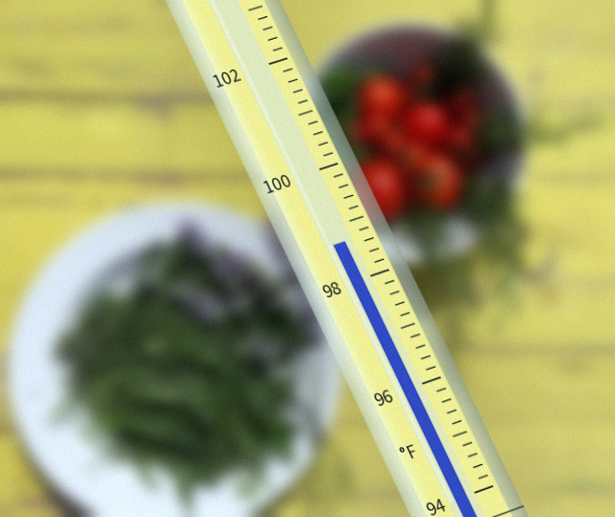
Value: 98.7 °F
